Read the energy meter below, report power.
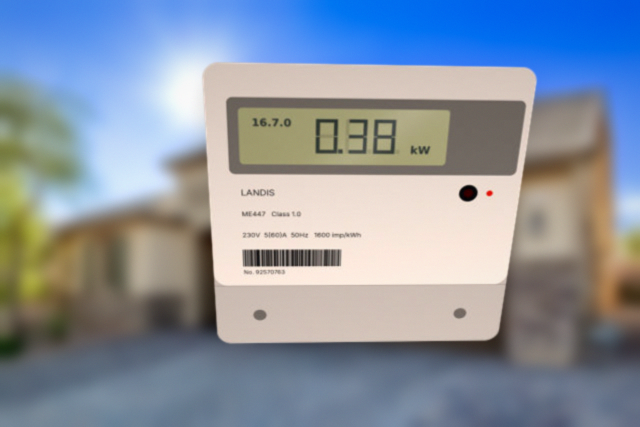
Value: 0.38 kW
